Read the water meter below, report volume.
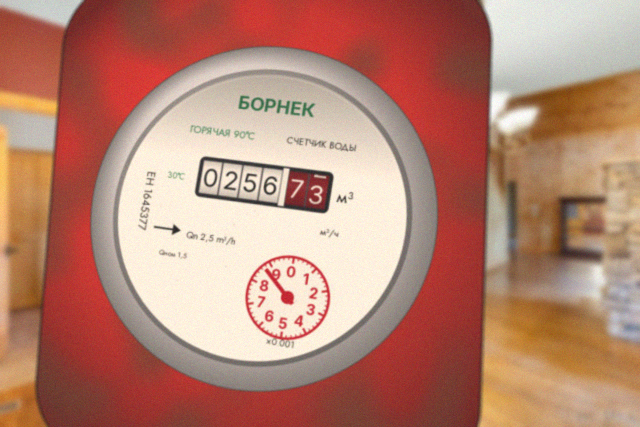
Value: 256.728 m³
